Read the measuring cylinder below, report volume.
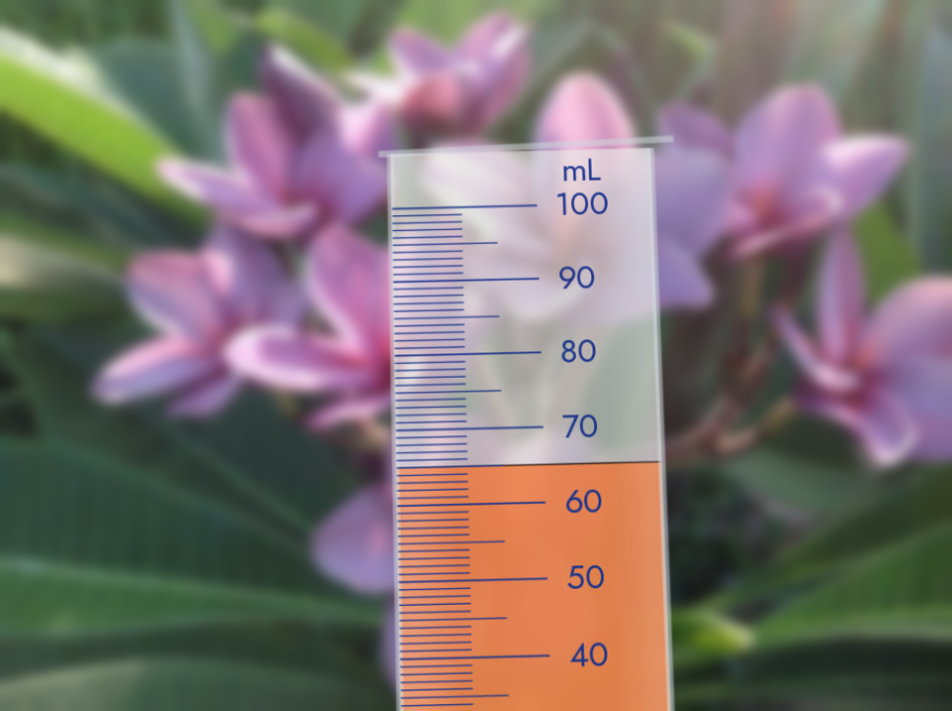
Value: 65 mL
